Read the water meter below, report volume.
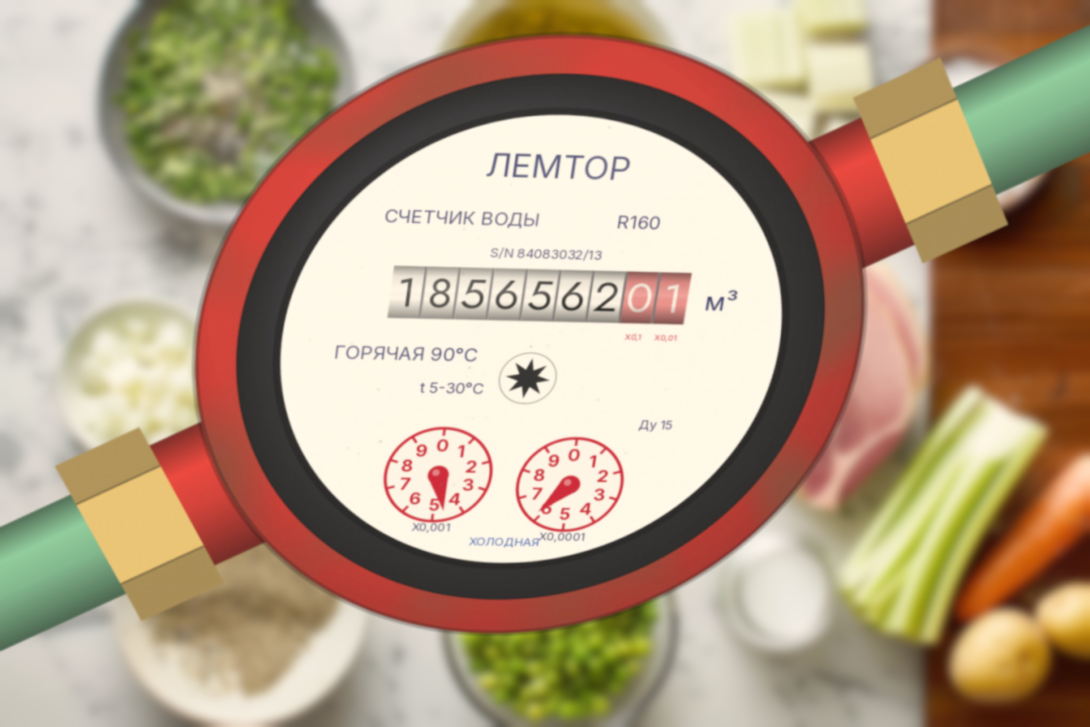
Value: 1856562.0146 m³
